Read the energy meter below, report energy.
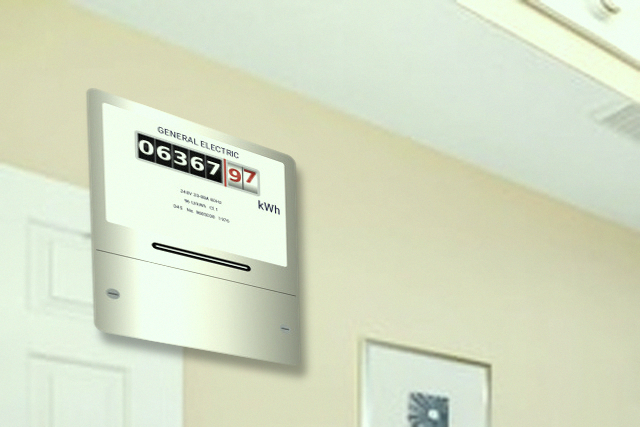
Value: 6367.97 kWh
